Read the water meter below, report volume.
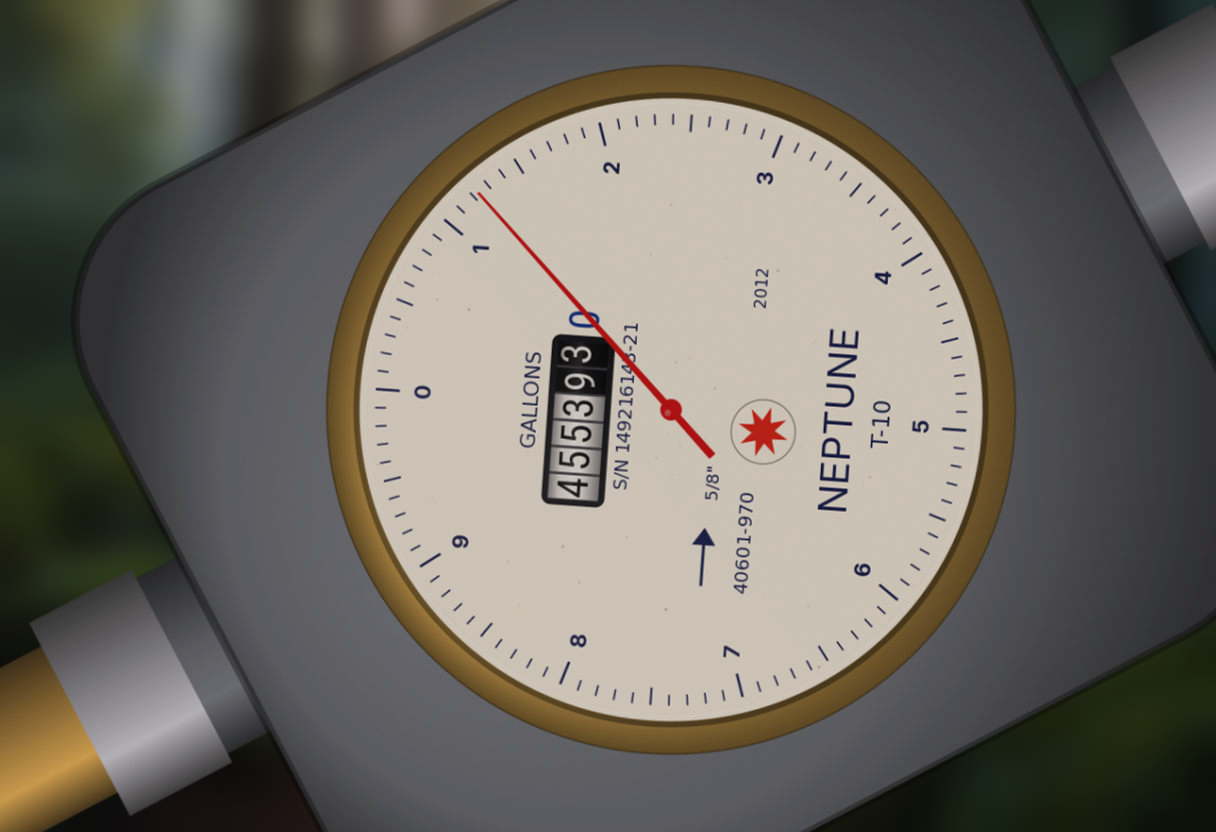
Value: 4553931.2 gal
